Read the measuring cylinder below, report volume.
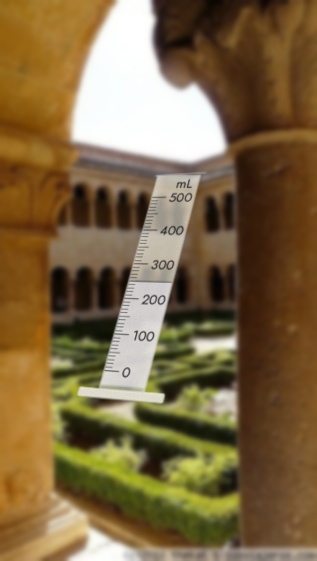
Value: 250 mL
